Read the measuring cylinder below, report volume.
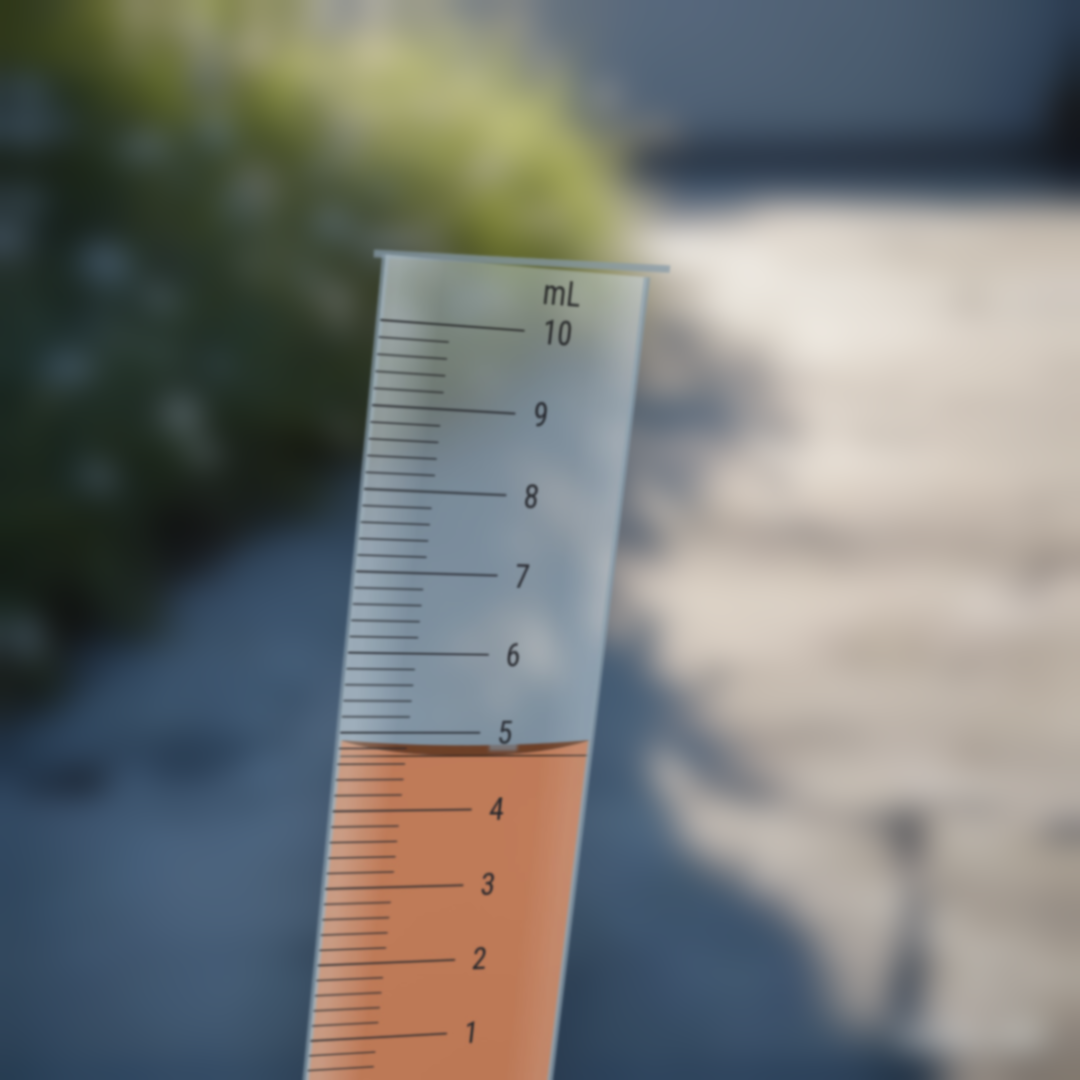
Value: 4.7 mL
